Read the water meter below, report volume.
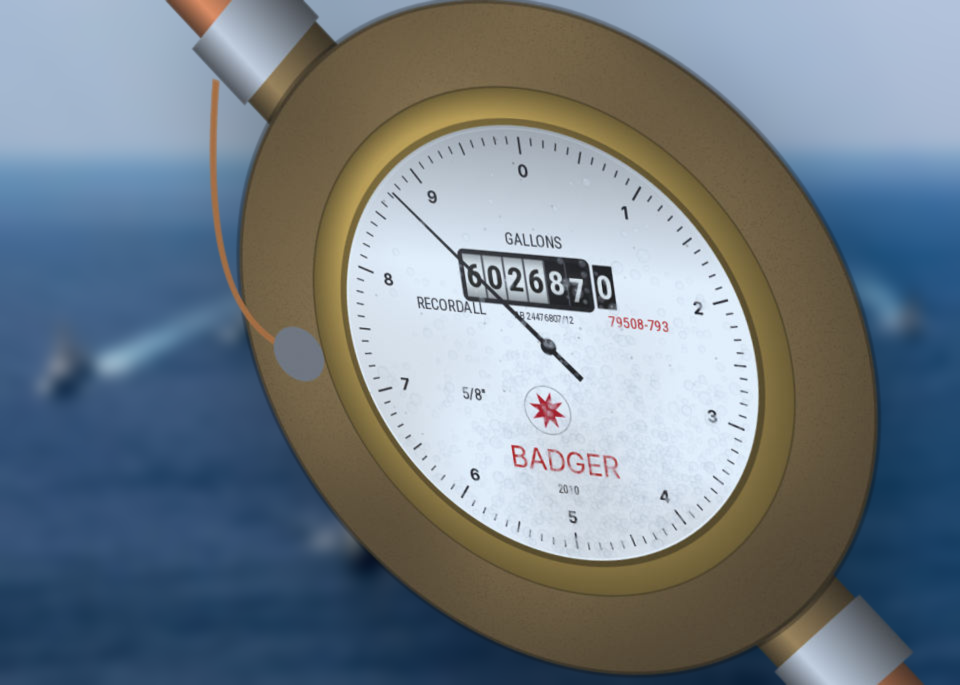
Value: 6026868.7 gal
